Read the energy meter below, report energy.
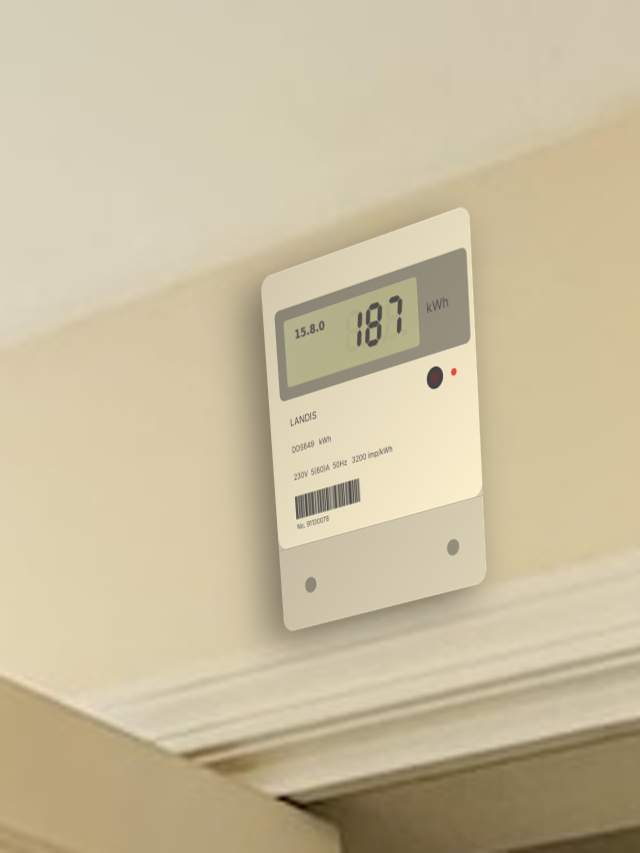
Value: 187 kWh
